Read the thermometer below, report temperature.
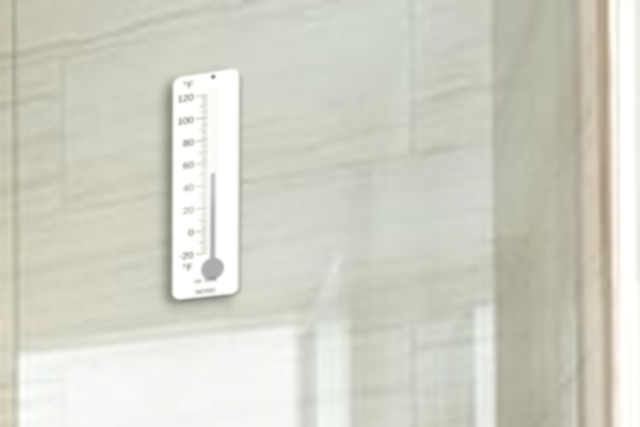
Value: 50 °F
